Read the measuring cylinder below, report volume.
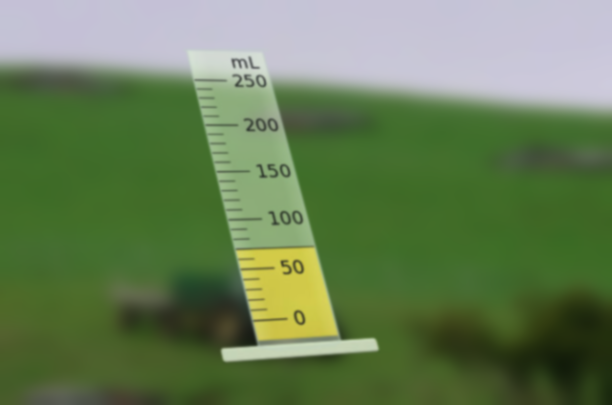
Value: 70 mL
